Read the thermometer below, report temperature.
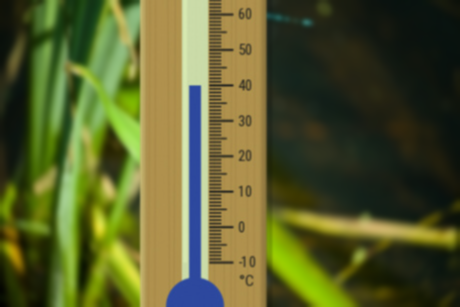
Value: 40 °C
